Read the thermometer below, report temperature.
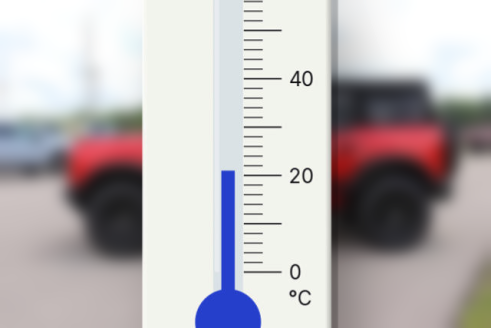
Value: 21 °C
